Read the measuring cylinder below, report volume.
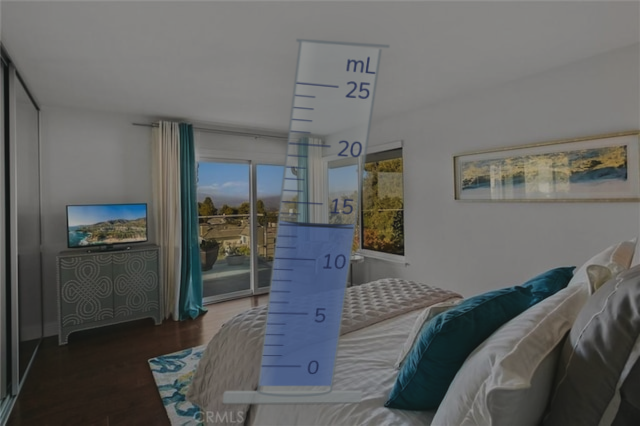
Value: 13 mL
